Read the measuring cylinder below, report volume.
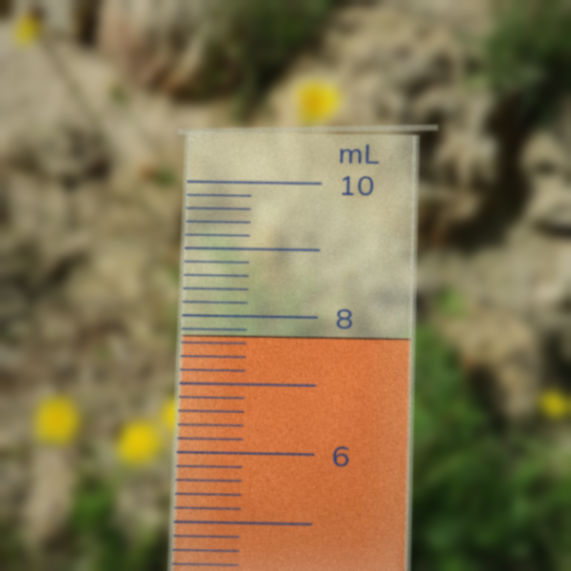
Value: 7.7 mL
